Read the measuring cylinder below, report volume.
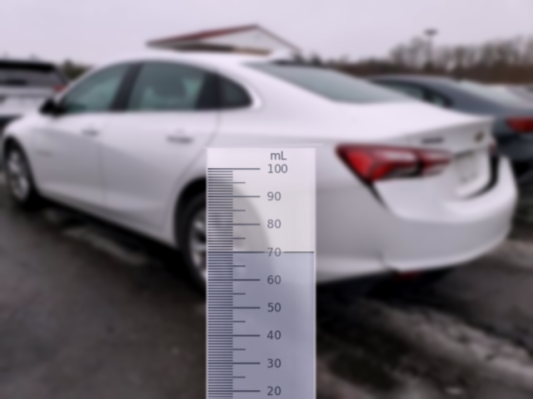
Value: 70 mL
